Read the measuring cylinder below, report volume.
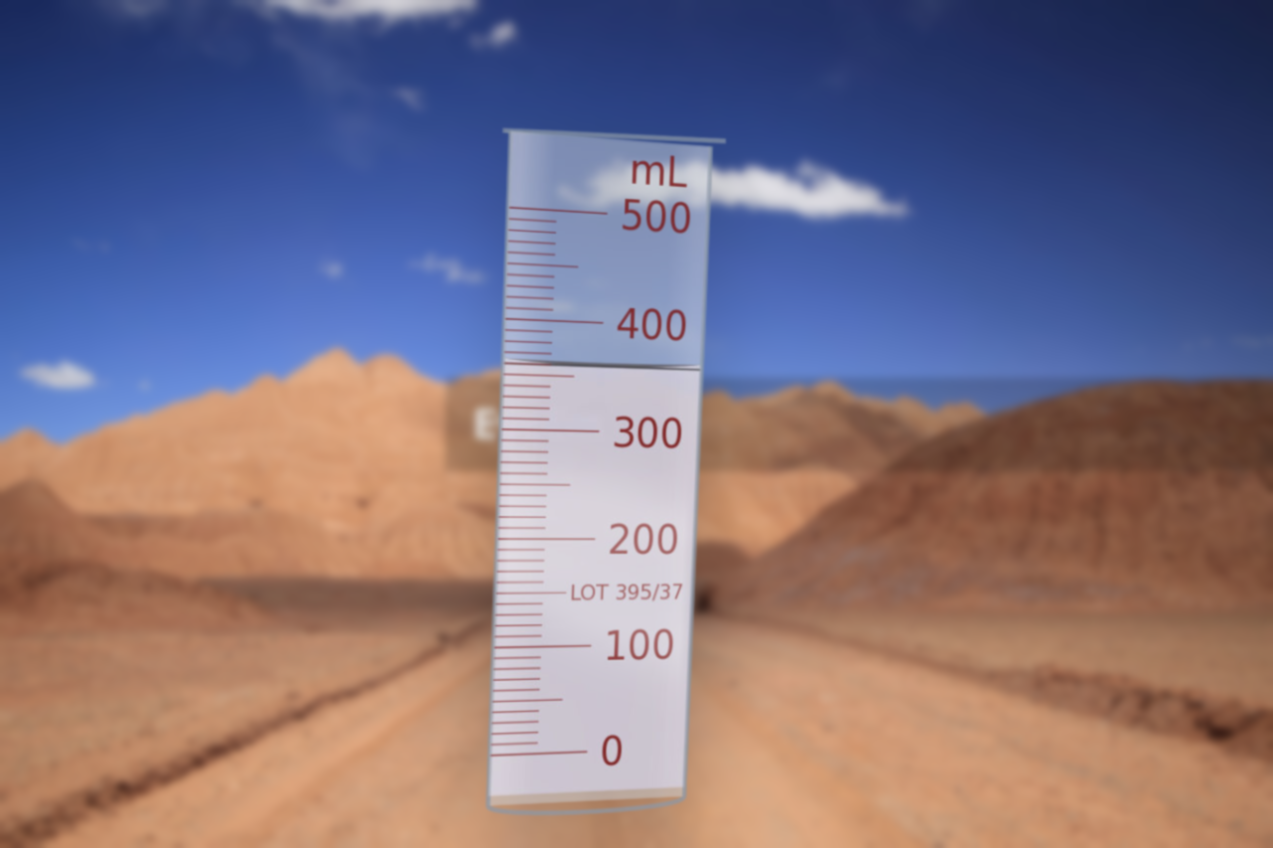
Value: 360 mL
